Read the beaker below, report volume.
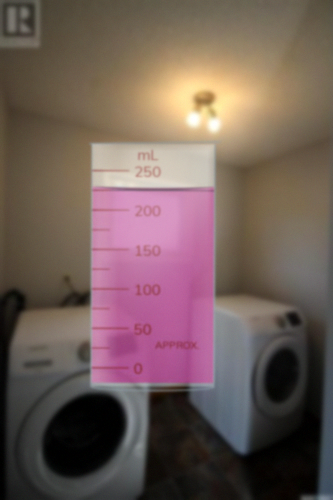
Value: 225 mL
